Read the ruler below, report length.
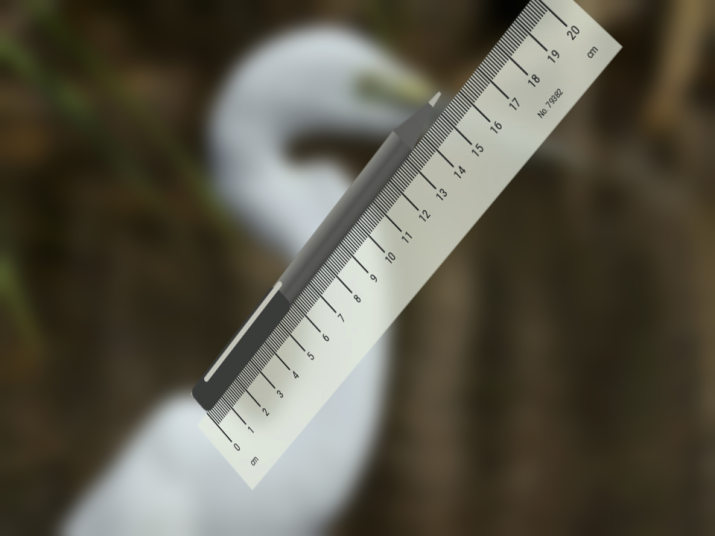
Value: 15.5 cm
